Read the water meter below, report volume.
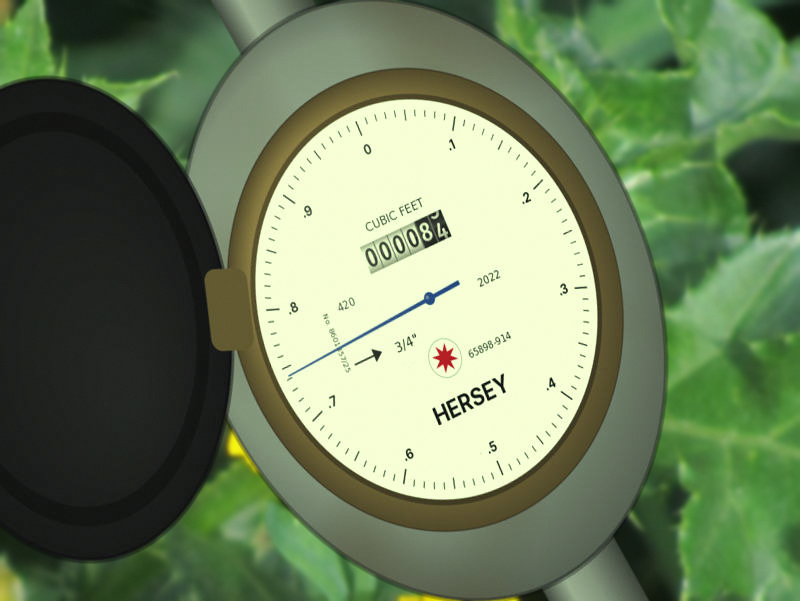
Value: 83.74 ft³
